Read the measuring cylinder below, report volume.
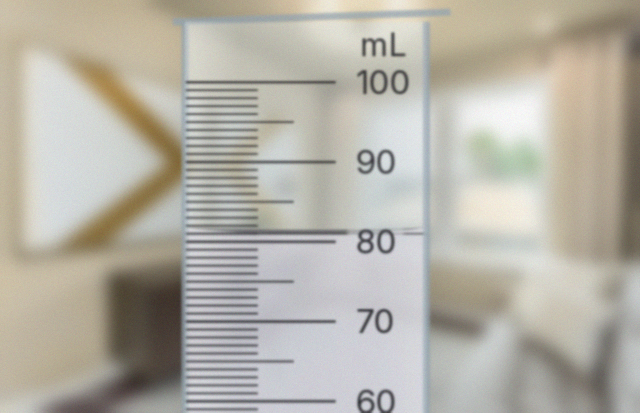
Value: 81 mL
